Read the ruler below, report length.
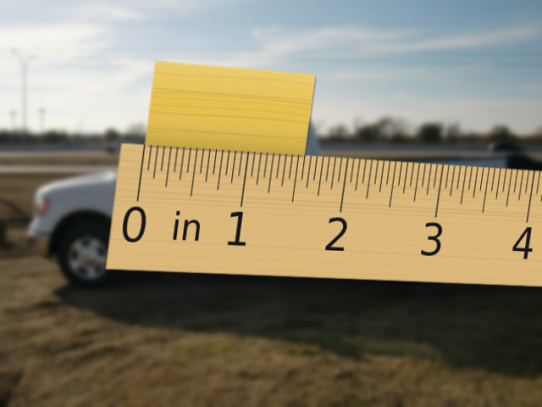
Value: 1.5625 in
